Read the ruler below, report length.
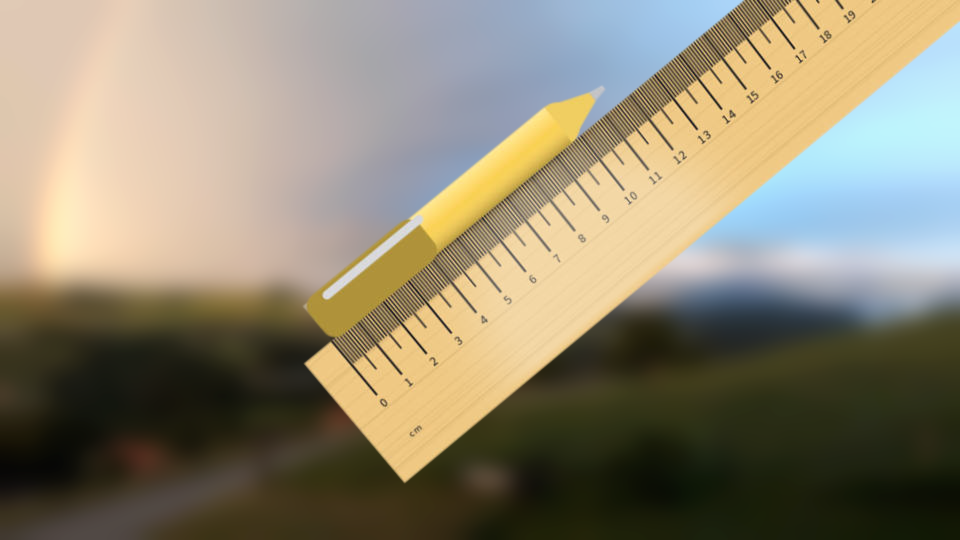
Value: 11.5 cm
